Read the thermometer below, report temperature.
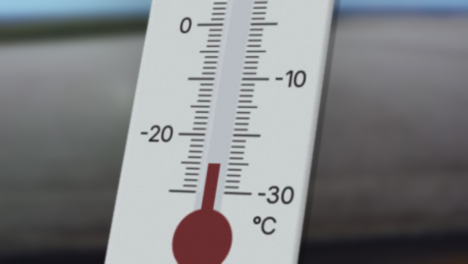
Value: -25 °C
